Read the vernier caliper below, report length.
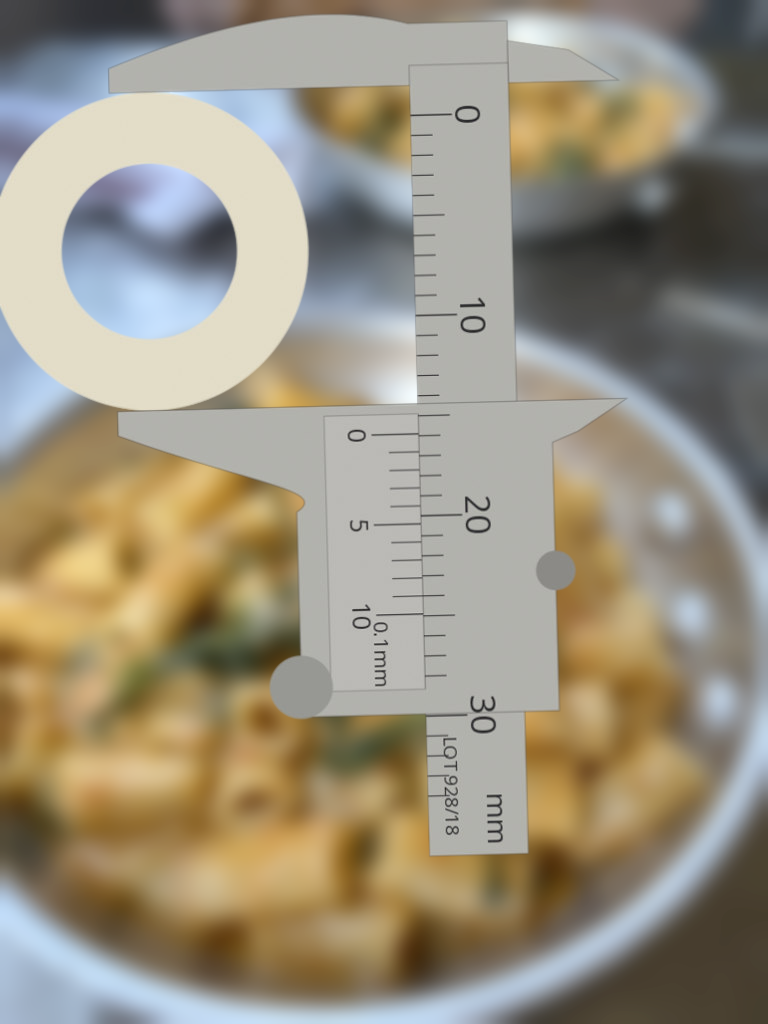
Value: 15.9 mm
